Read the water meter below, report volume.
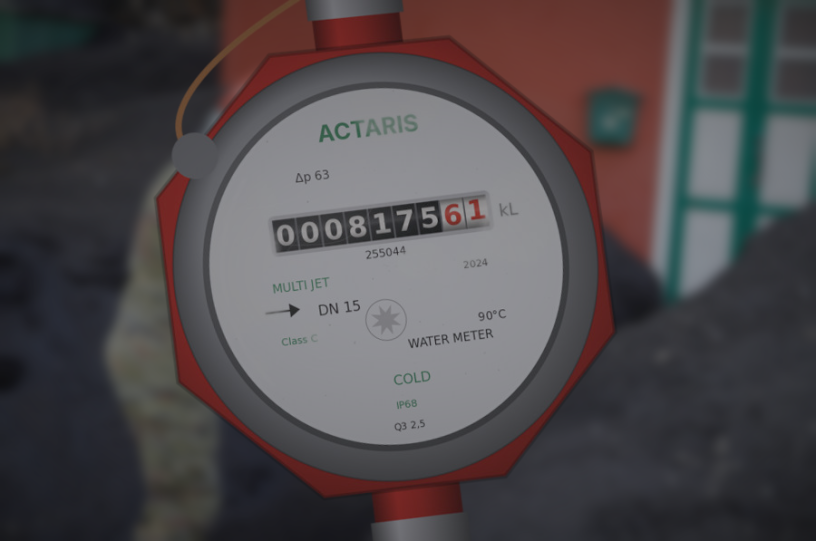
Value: 8175.61 kL
